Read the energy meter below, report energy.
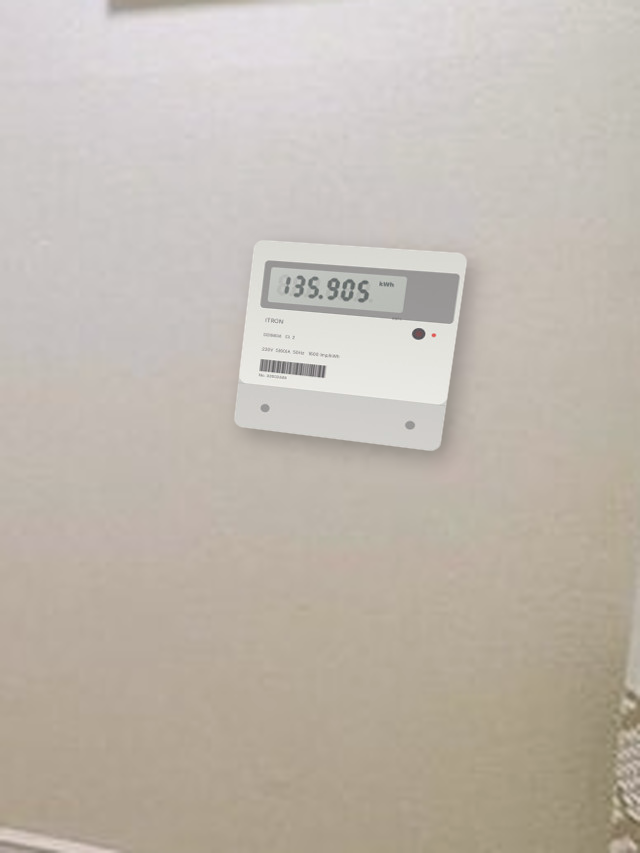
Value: 135.905 kWh
